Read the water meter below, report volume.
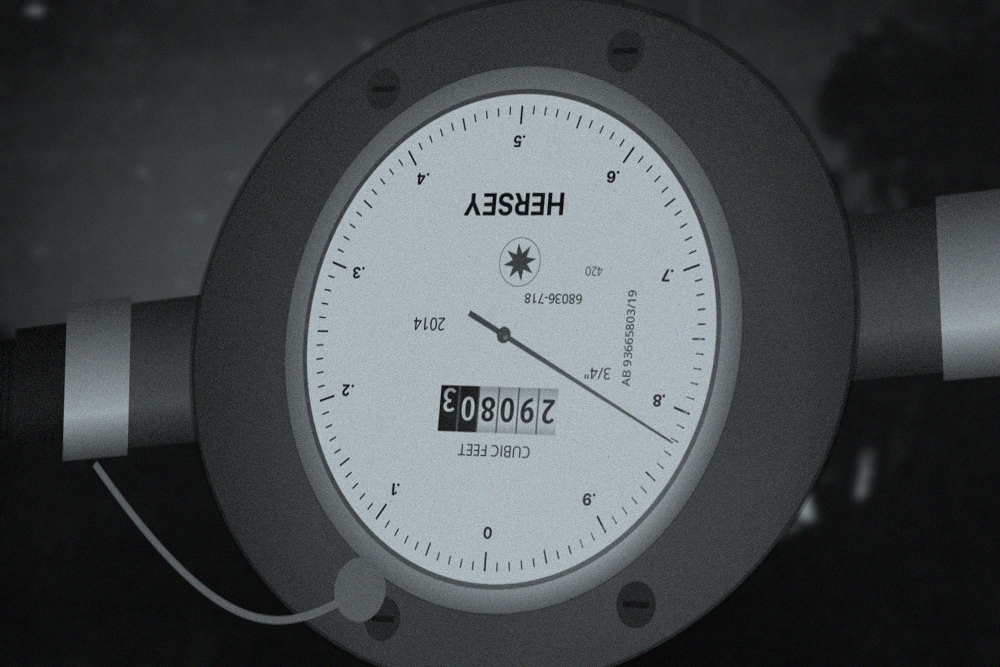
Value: 290802.82 ft³
